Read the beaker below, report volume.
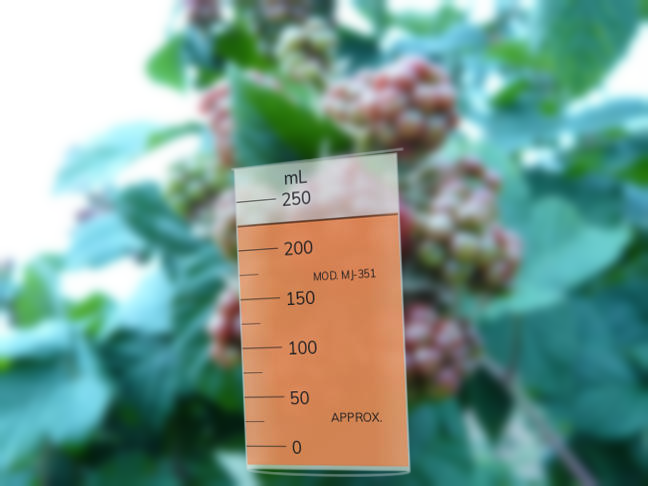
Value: 225 mL
